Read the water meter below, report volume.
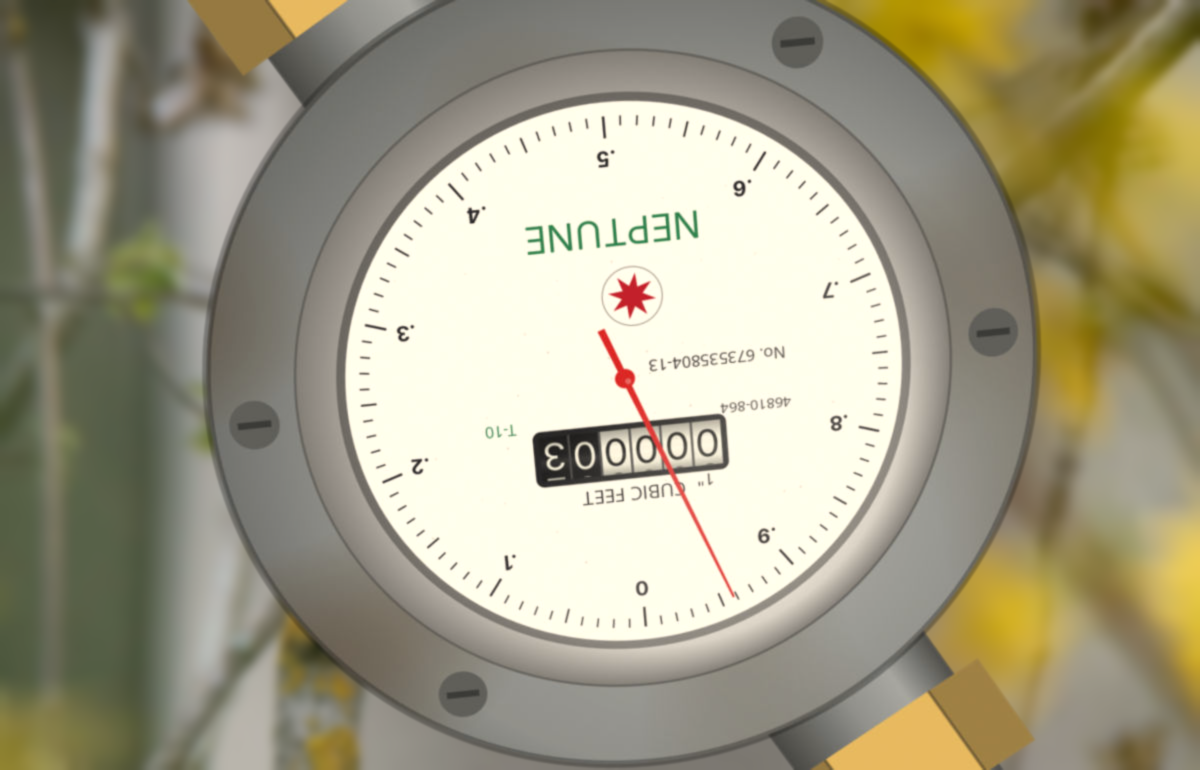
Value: 2.94 ft³
